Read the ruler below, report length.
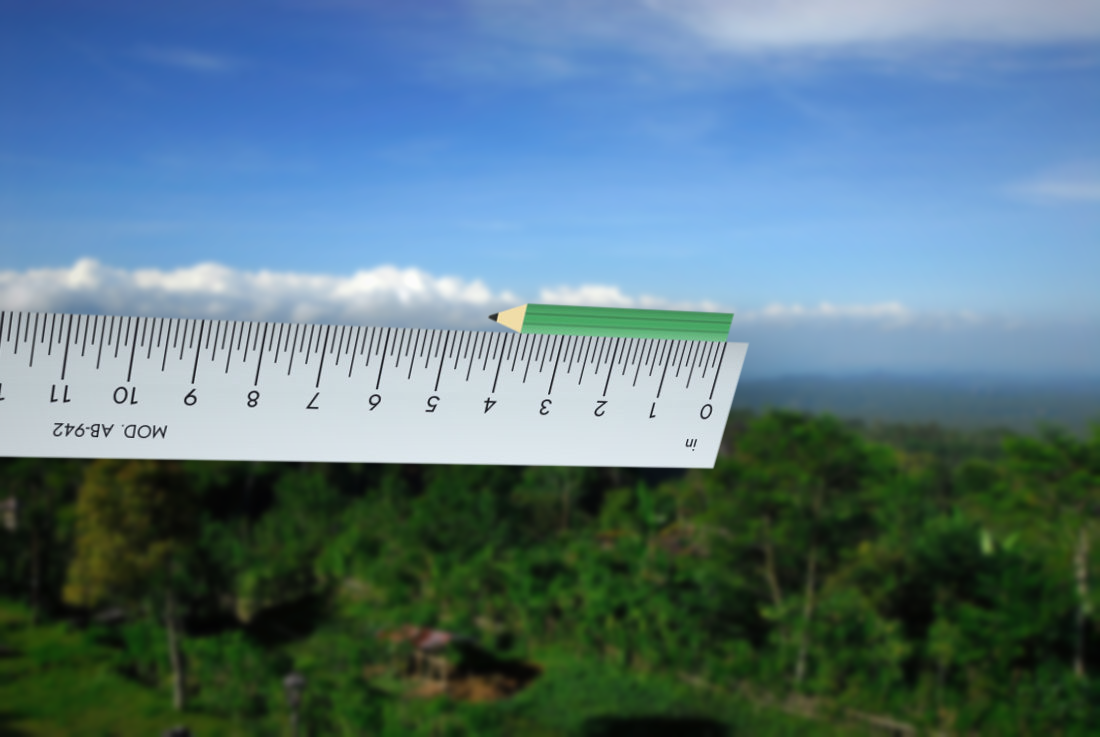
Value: 4.375 in
